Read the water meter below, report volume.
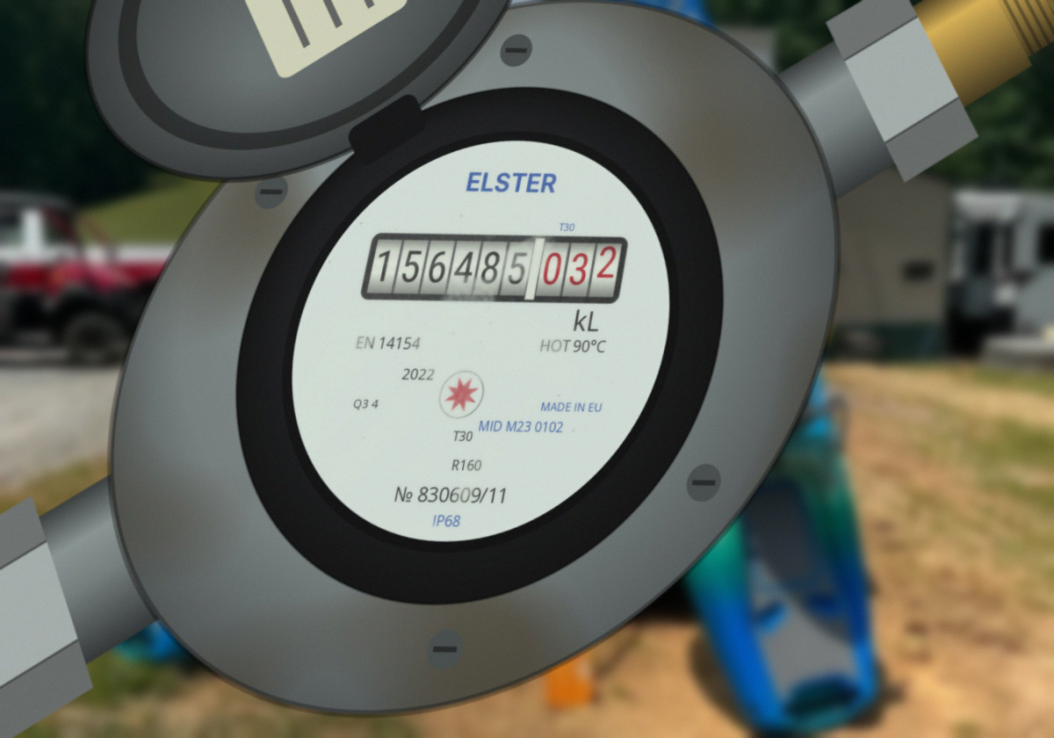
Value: 156485.032 kL
